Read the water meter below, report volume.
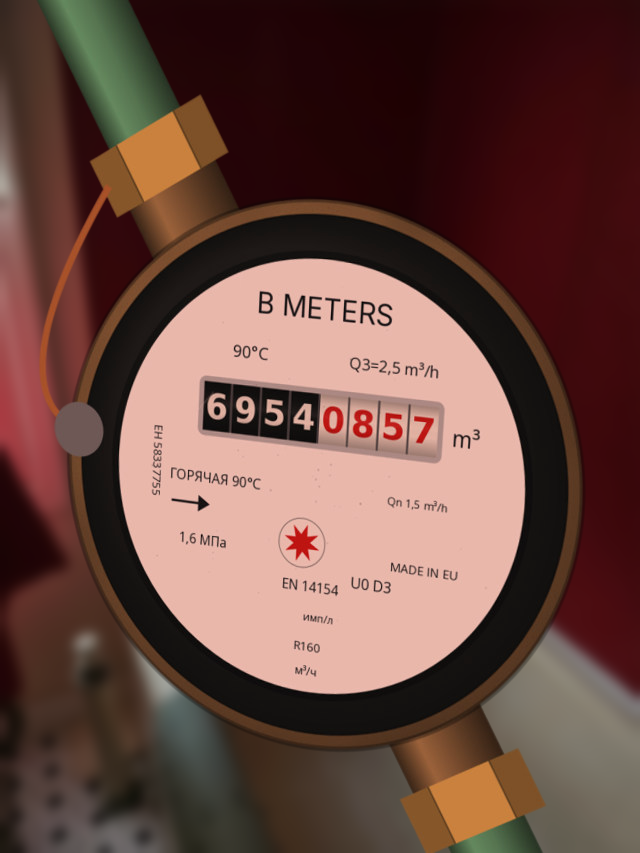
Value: 6954.0857 m³
